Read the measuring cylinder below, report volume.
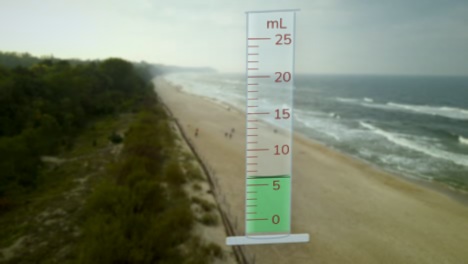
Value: 6 mL
